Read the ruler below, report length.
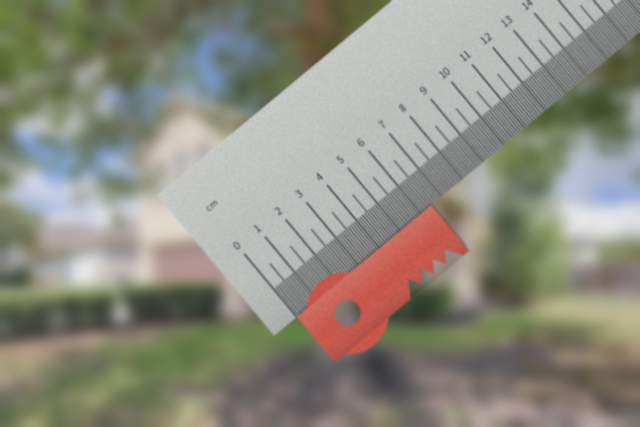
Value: 6.5 cm
